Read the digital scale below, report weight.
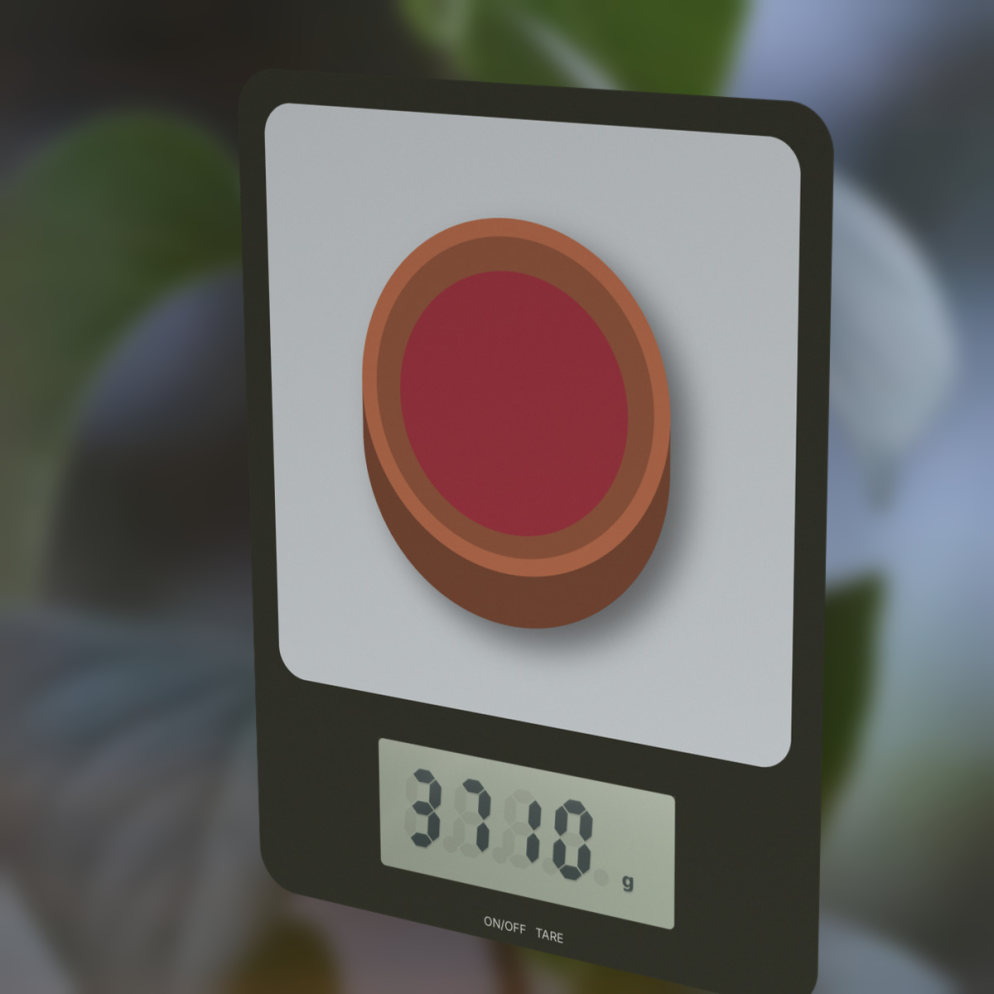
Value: 3710 g
